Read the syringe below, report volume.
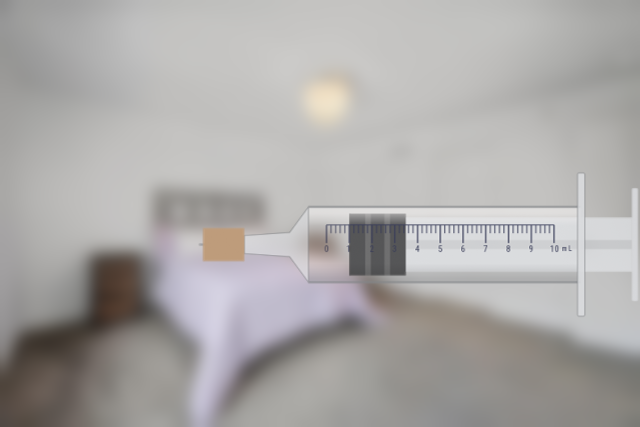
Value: 1 mL
